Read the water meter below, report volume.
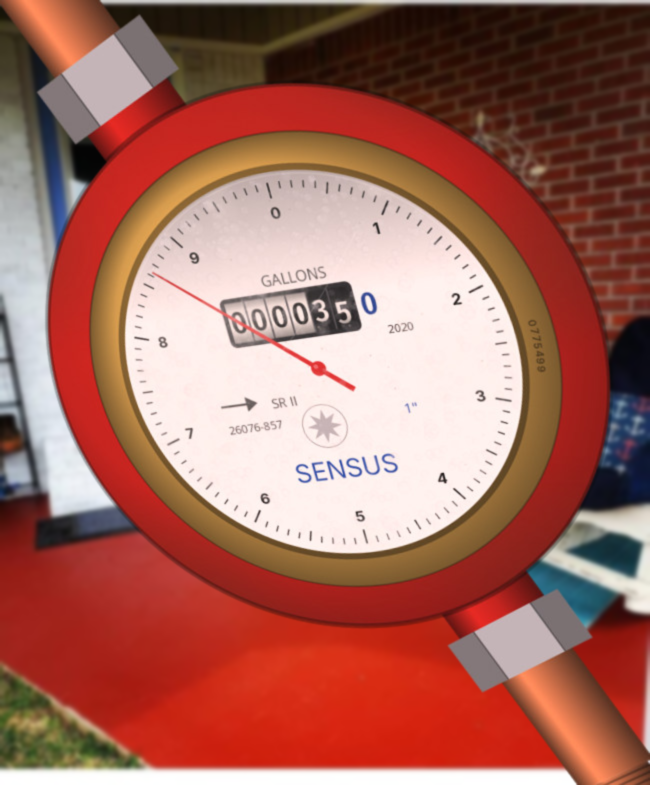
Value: 348.6 gal
